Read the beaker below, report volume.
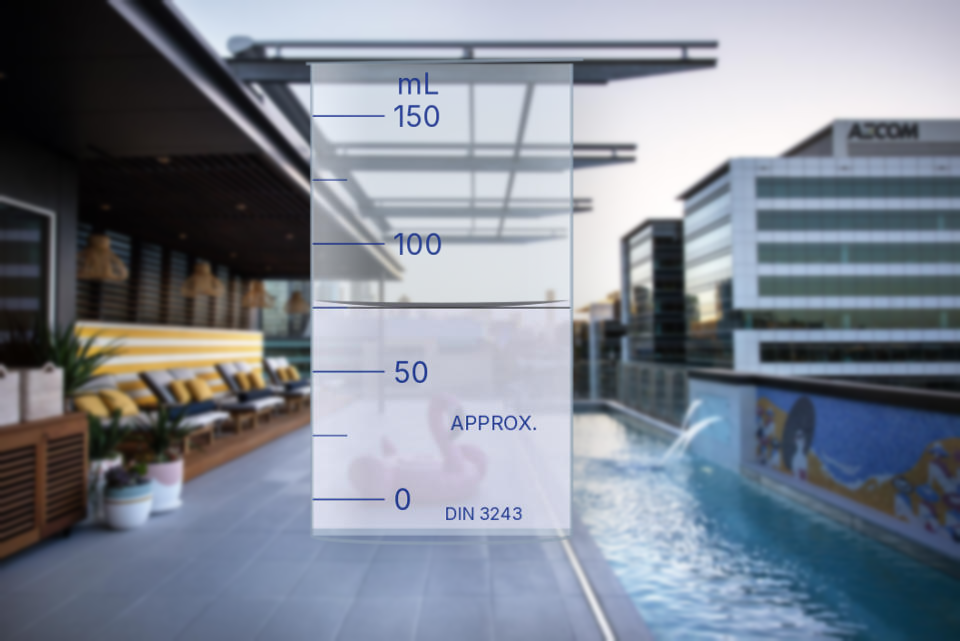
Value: 75 mL
